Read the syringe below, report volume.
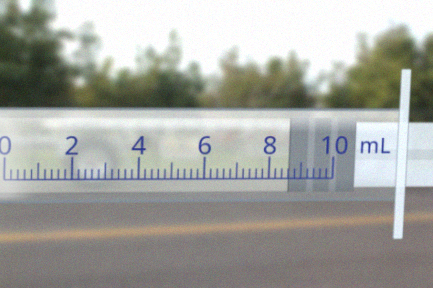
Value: 8.6 mL
